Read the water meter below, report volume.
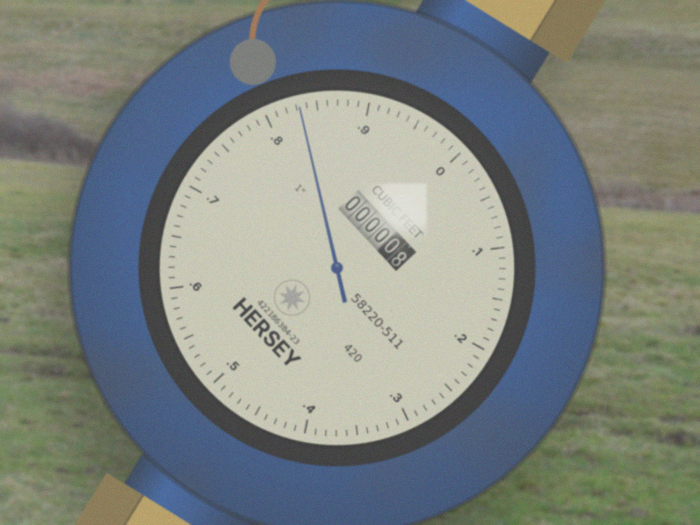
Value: 7.83 ft³
